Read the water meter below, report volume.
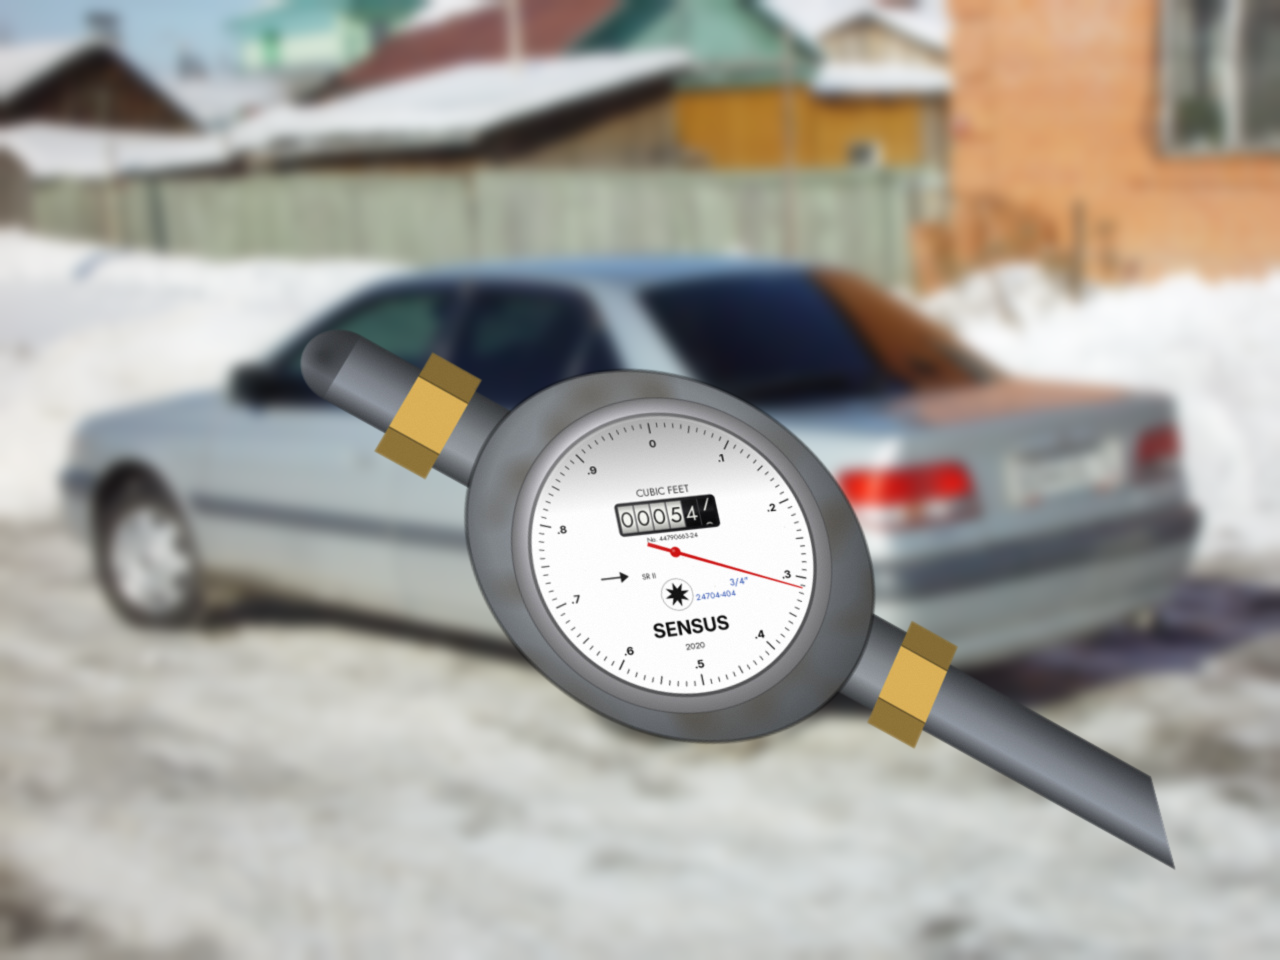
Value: 547.31 ft³
